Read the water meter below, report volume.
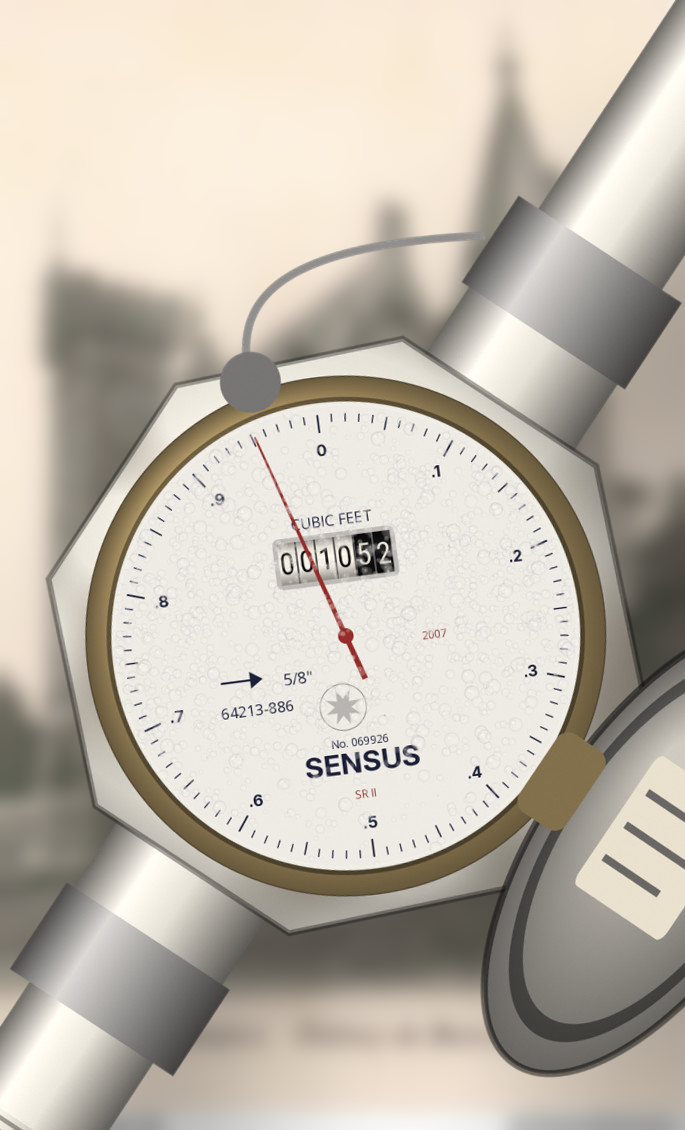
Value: 1051.95 ft³
